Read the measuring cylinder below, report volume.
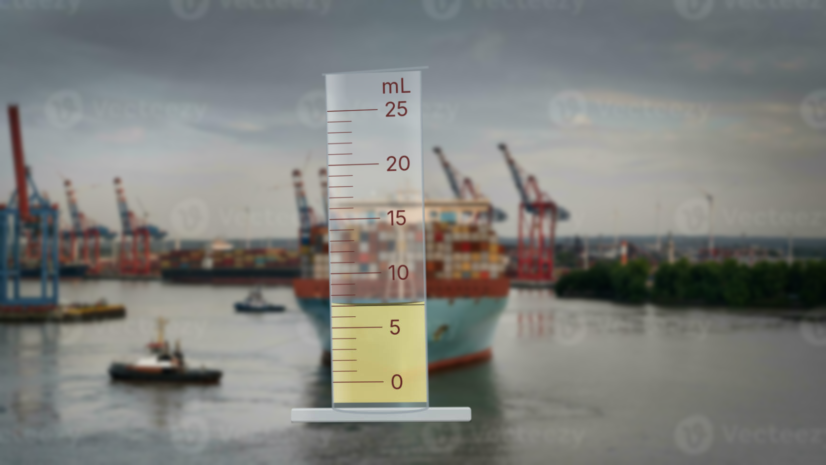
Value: 7 mL
